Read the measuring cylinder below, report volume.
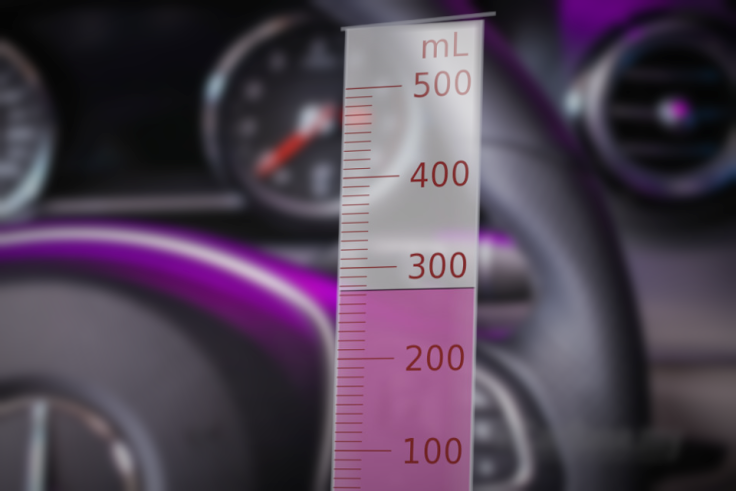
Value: 275 mL
